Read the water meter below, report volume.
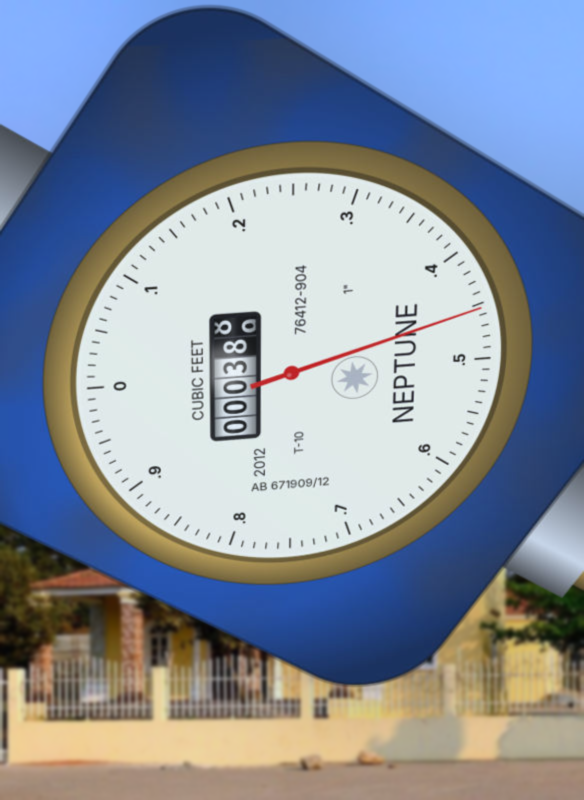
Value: 388.45 ft³
